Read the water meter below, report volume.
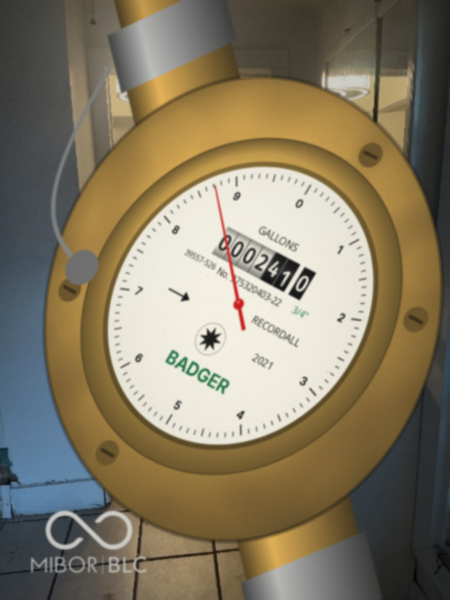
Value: 2408.7 gal
